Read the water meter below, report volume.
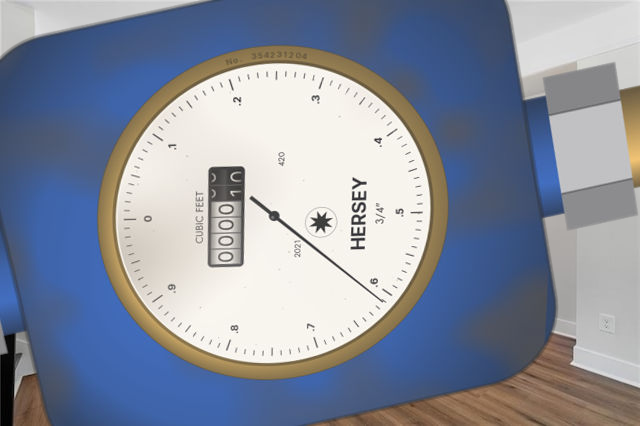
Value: 9.61 ft³
